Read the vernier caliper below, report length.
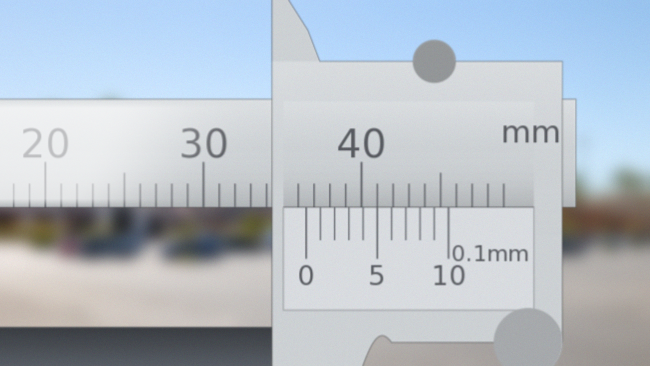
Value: 36.5 mm
